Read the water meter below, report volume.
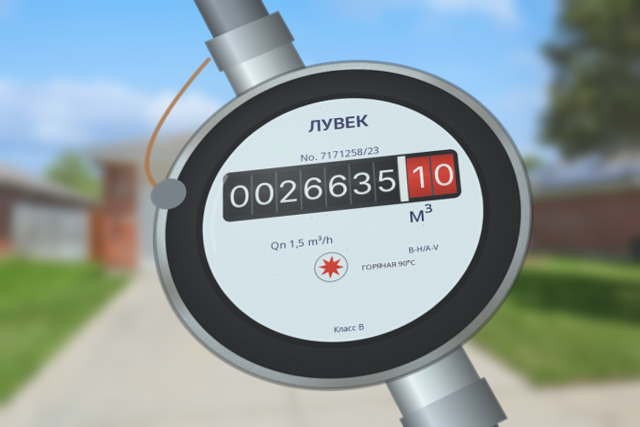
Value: 26635.10 m³
